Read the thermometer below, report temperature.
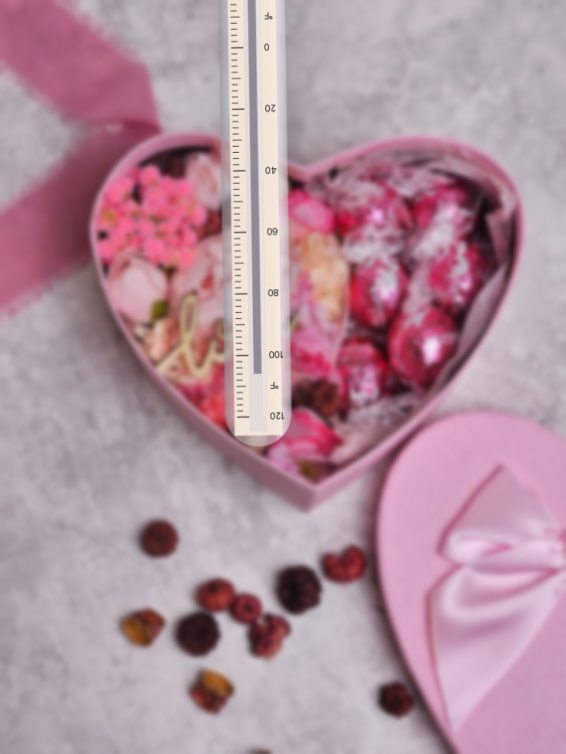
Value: 106 °F
